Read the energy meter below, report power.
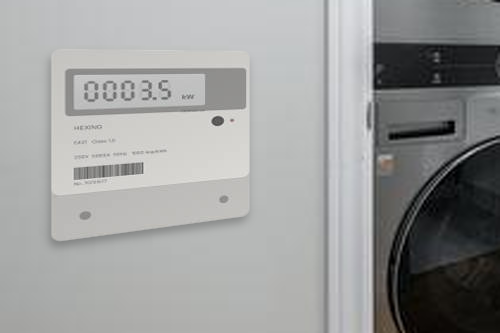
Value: 3.5 kW
